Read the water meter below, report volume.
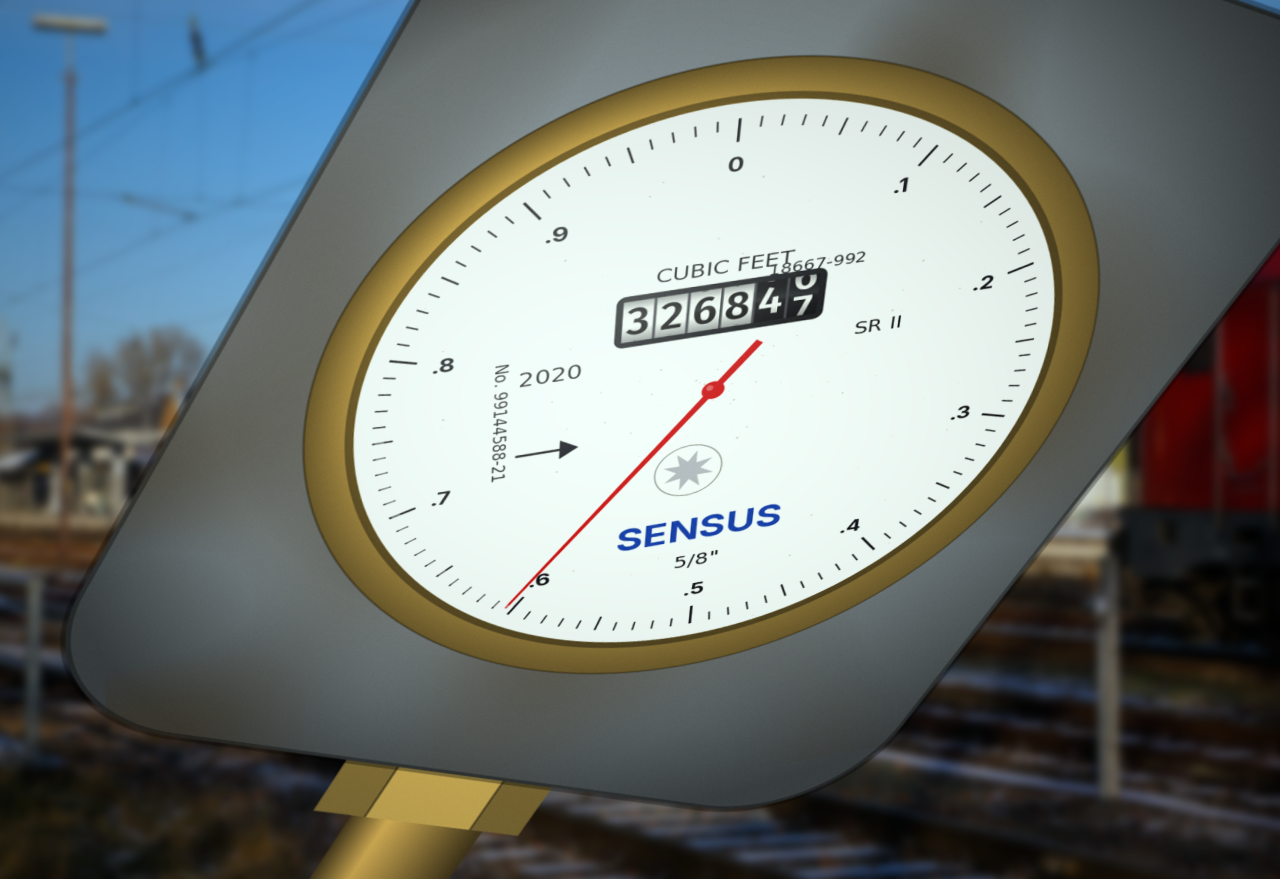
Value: 326846.60 ft³
